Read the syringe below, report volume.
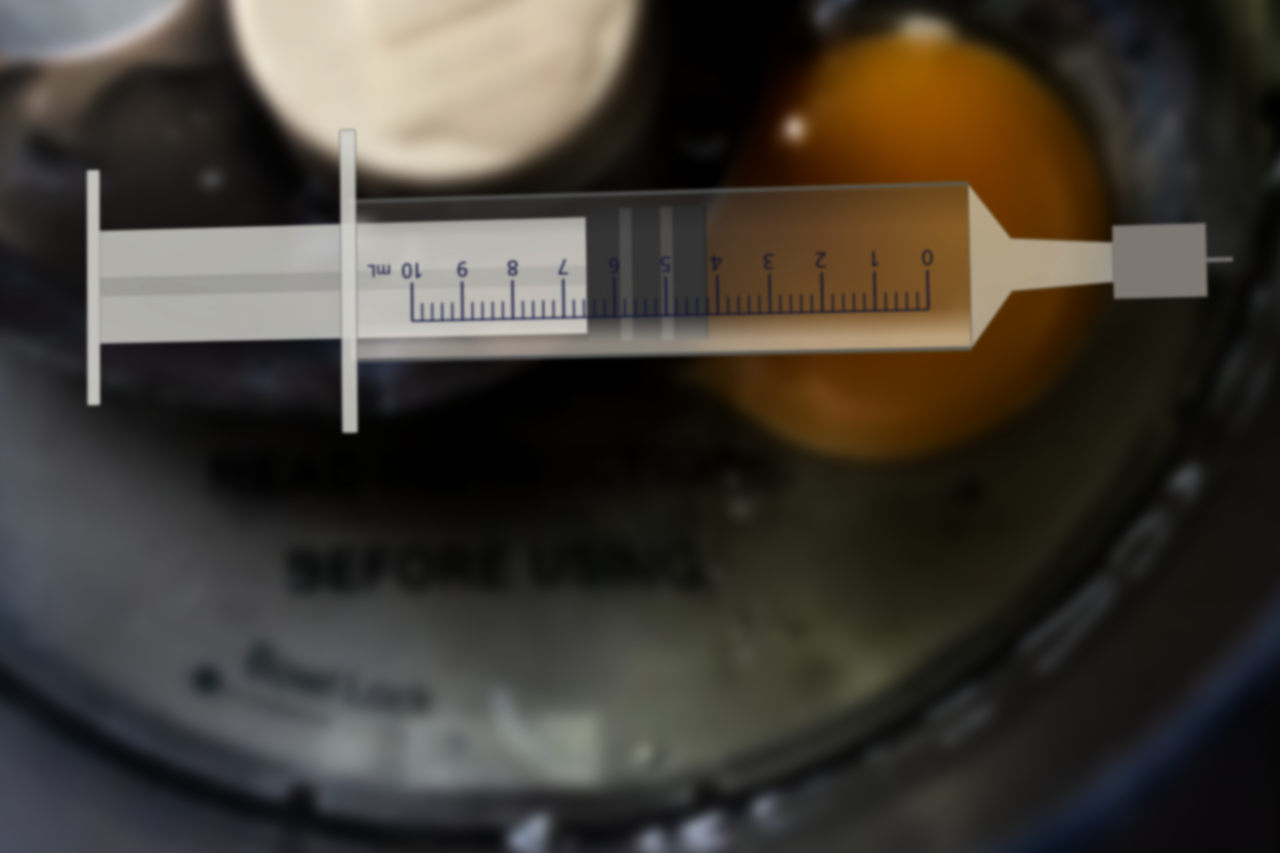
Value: 4.2 mL
